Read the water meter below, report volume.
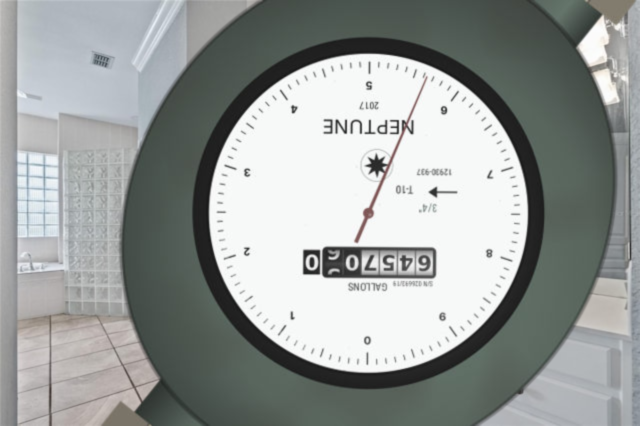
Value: 6457055.6 gal
